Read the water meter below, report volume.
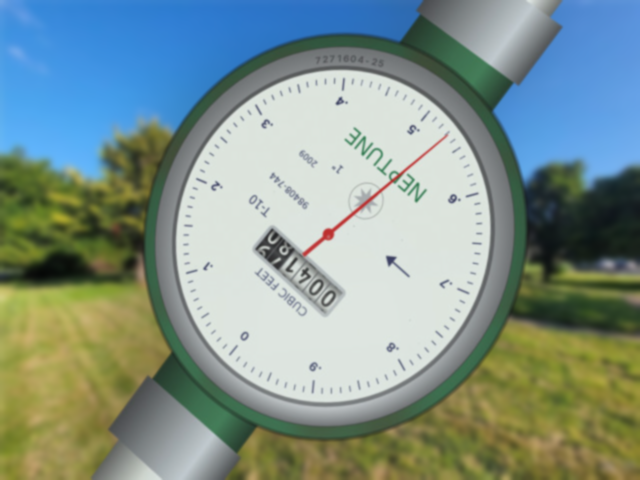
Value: 4179.53 ft³
